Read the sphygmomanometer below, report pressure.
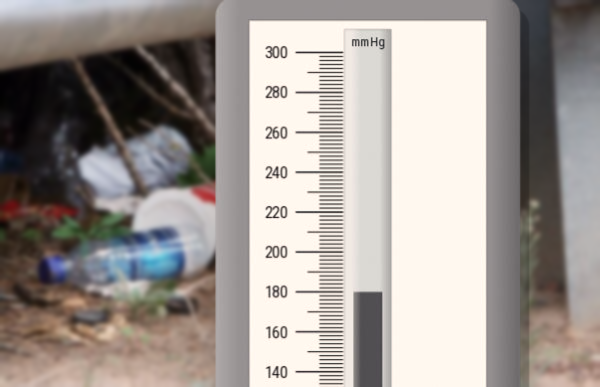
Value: 180 mmHg
